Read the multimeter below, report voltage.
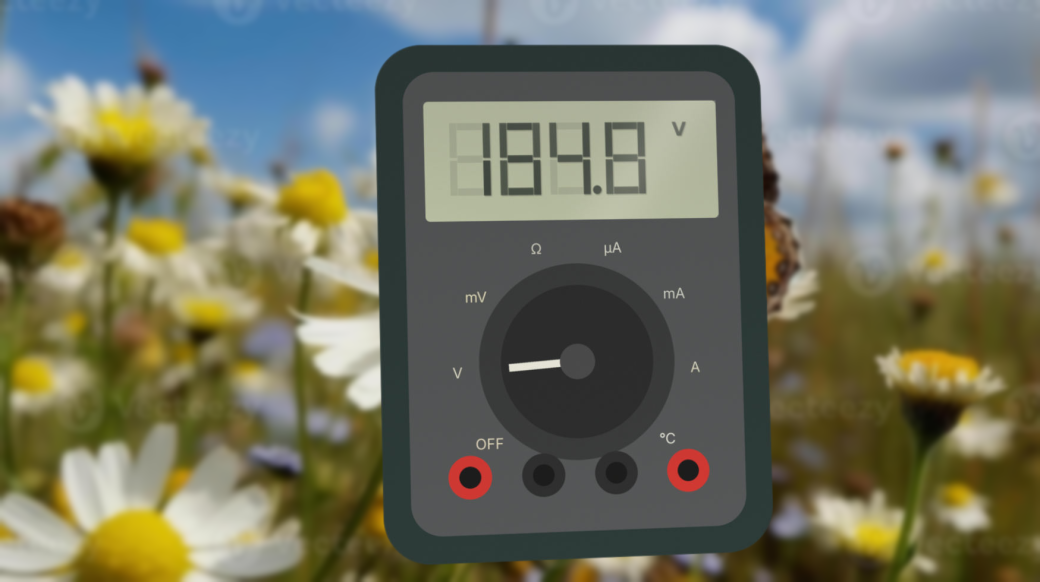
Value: 184.8 V
